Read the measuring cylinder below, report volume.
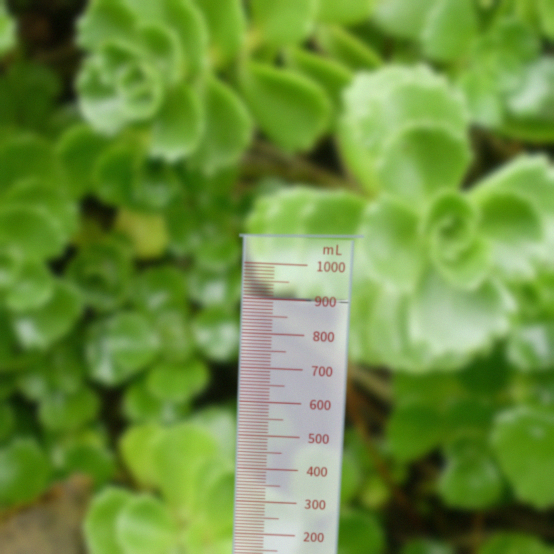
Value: 900 mL
